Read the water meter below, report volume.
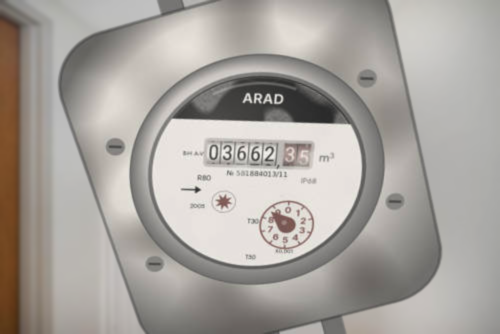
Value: 3662.348 m³
